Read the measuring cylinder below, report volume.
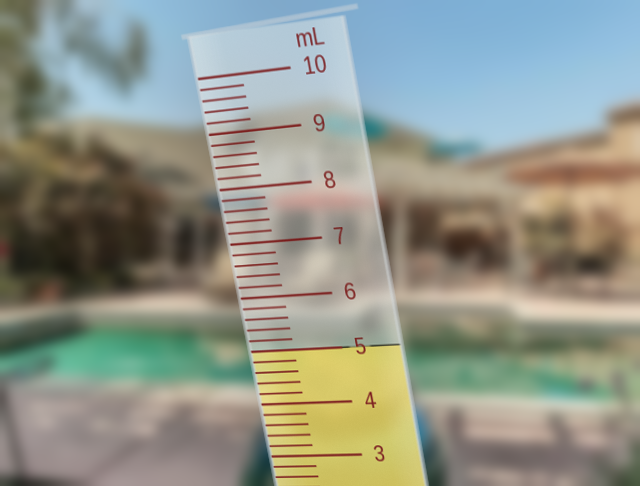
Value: 5 mL
